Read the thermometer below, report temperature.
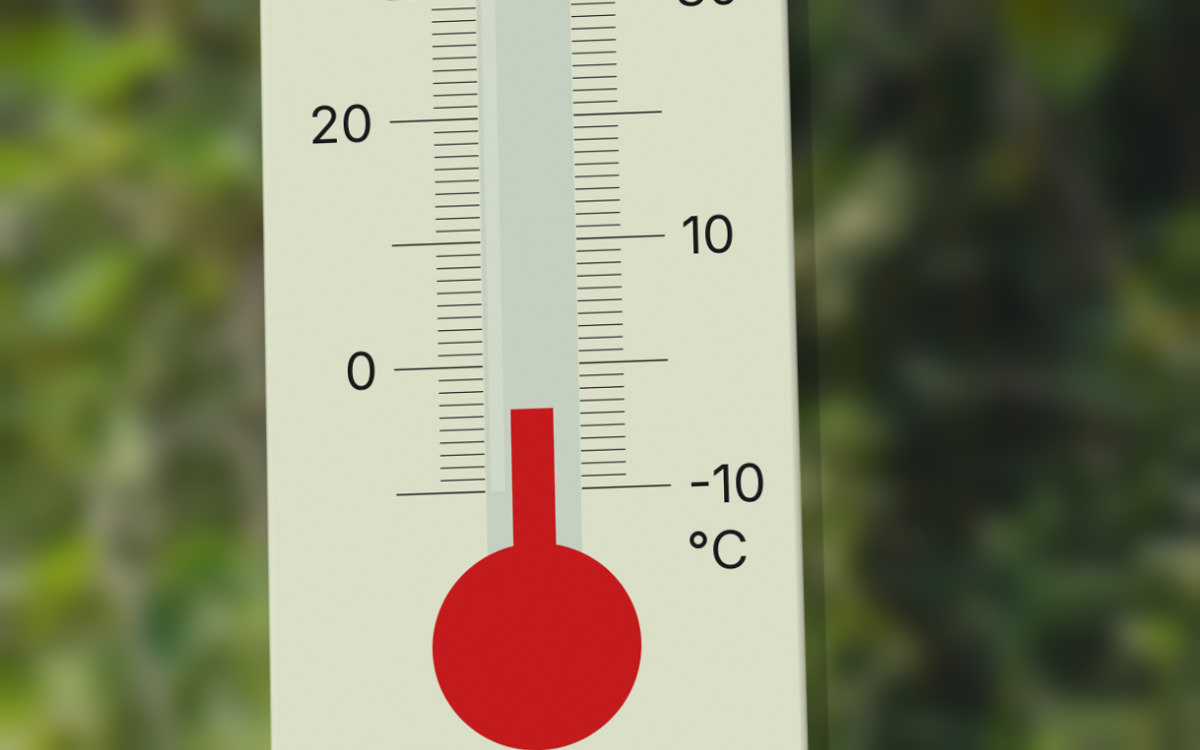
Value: -3.5 °C
